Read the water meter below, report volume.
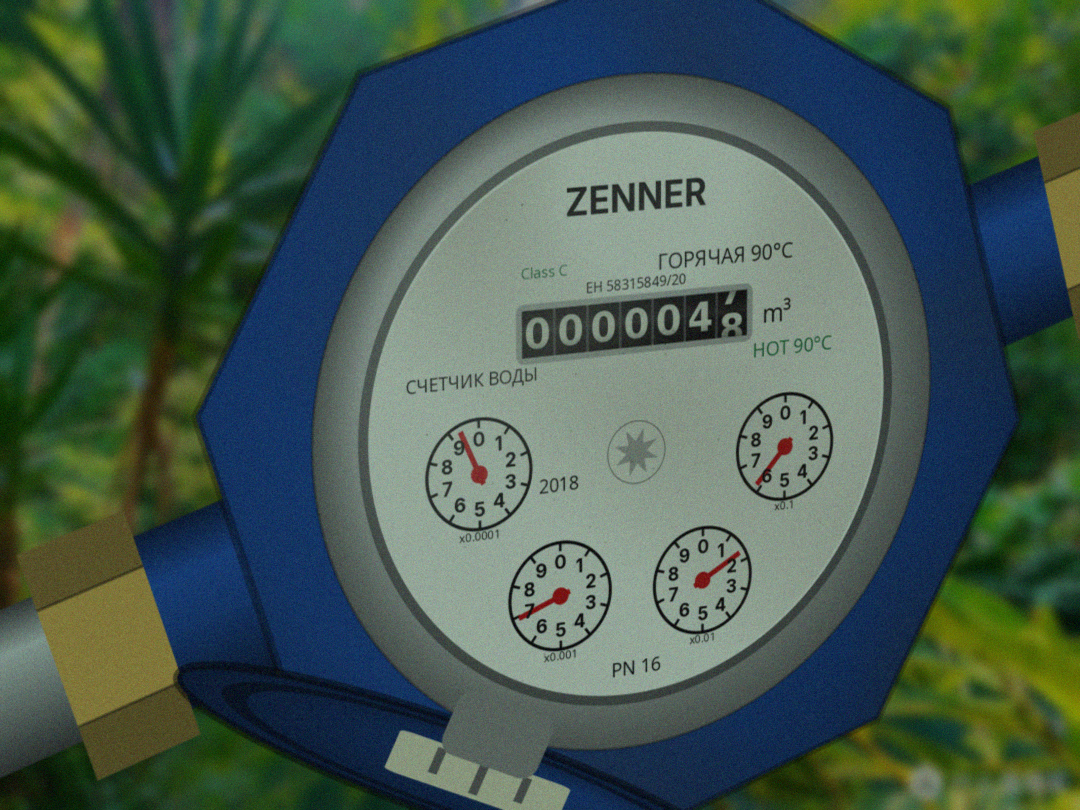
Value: 47.6169 m³
